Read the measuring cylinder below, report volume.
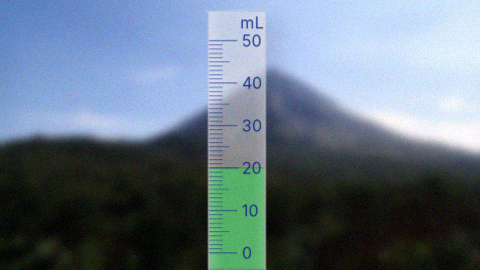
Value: 20 mL
